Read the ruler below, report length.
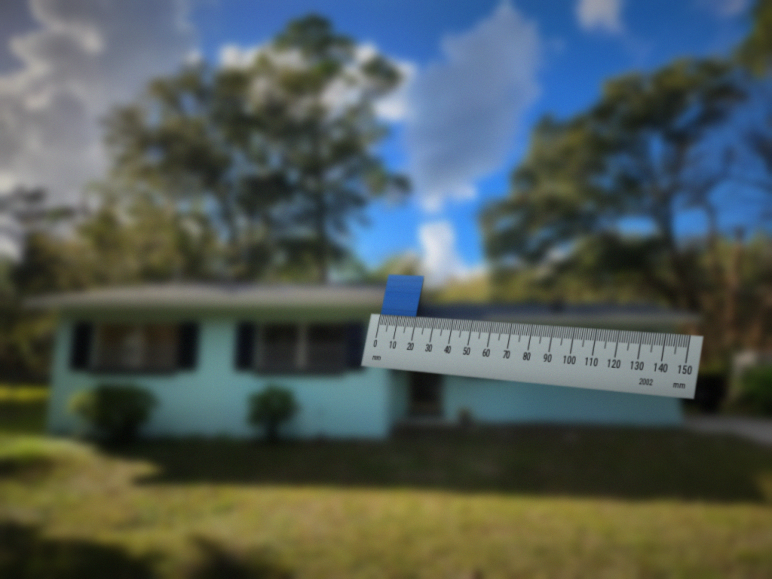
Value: 20 mm
